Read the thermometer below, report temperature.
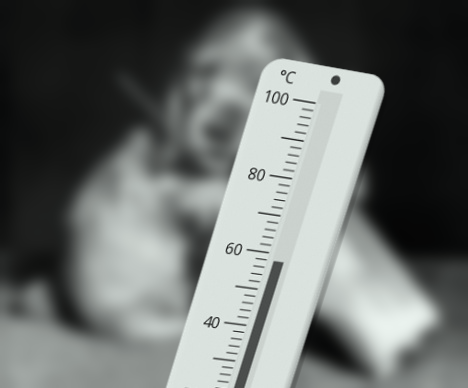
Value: 58 °C
